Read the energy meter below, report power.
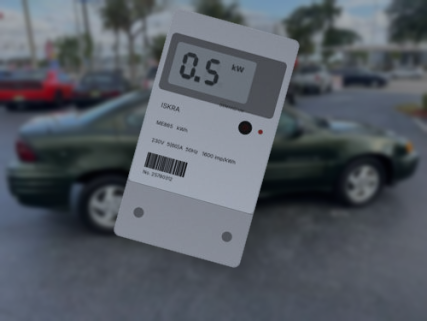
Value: 0.5 kW
